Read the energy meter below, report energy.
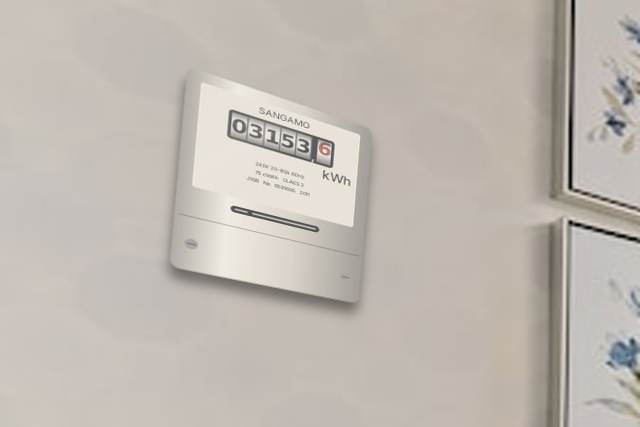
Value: 3153.6 kWh
